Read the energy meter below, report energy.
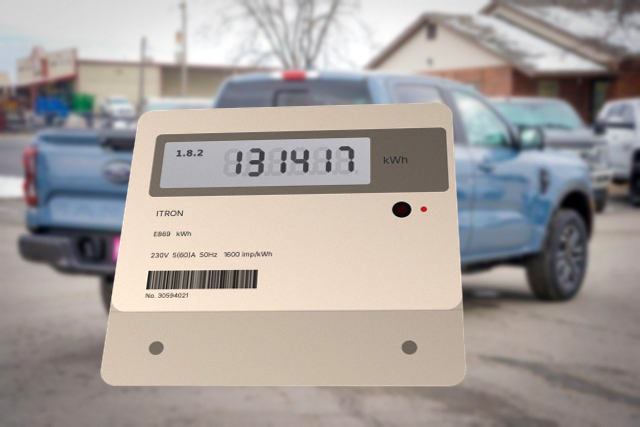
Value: 131417 kWh
